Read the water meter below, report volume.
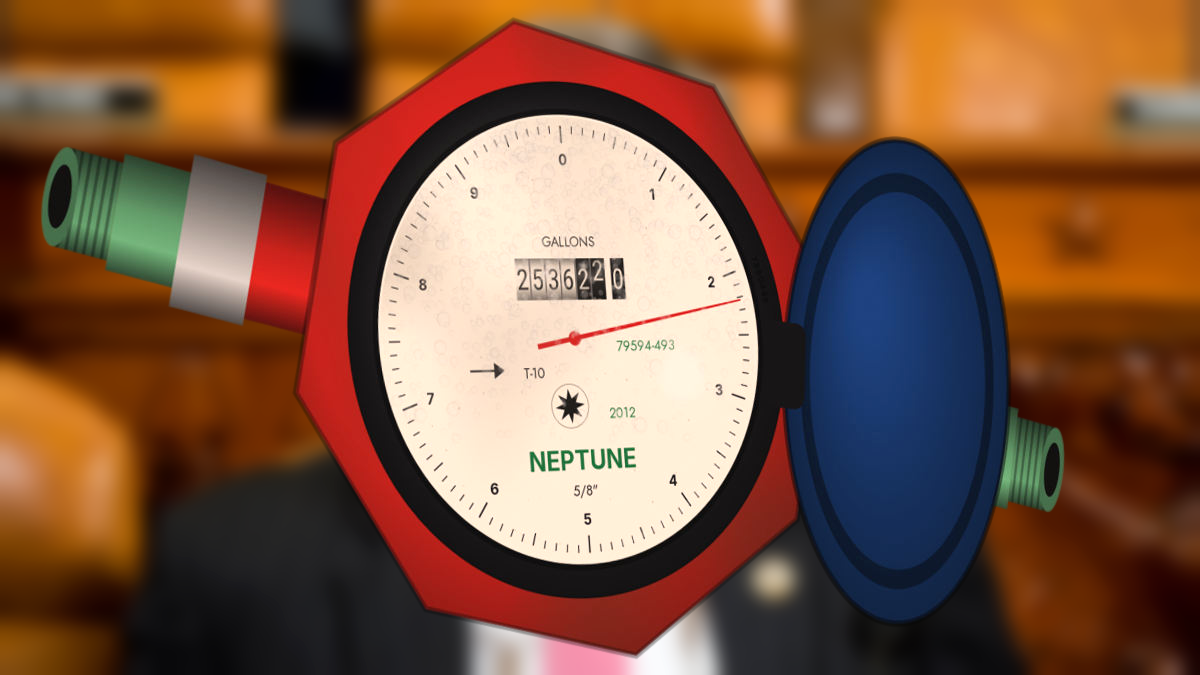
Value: 2536222.2 gal
